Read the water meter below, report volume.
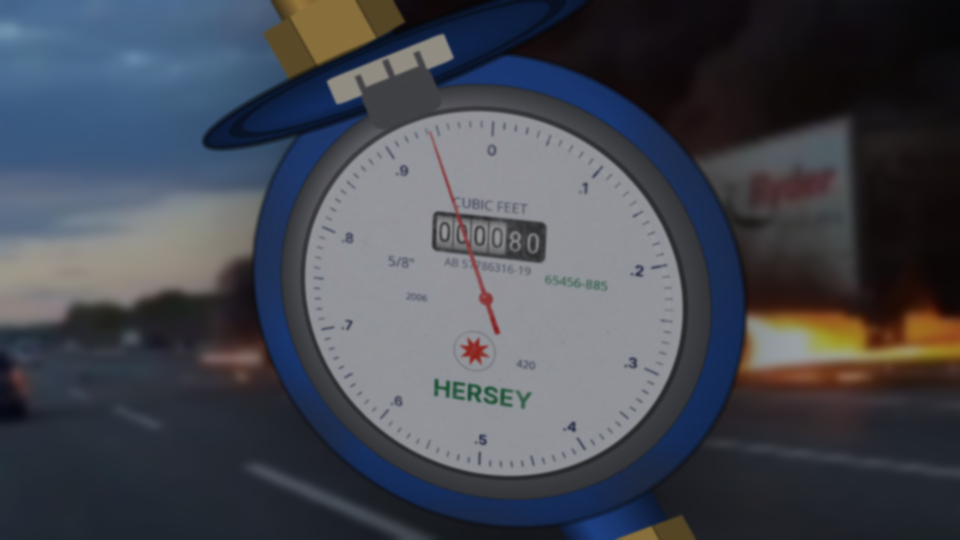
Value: 79.94 ft³
